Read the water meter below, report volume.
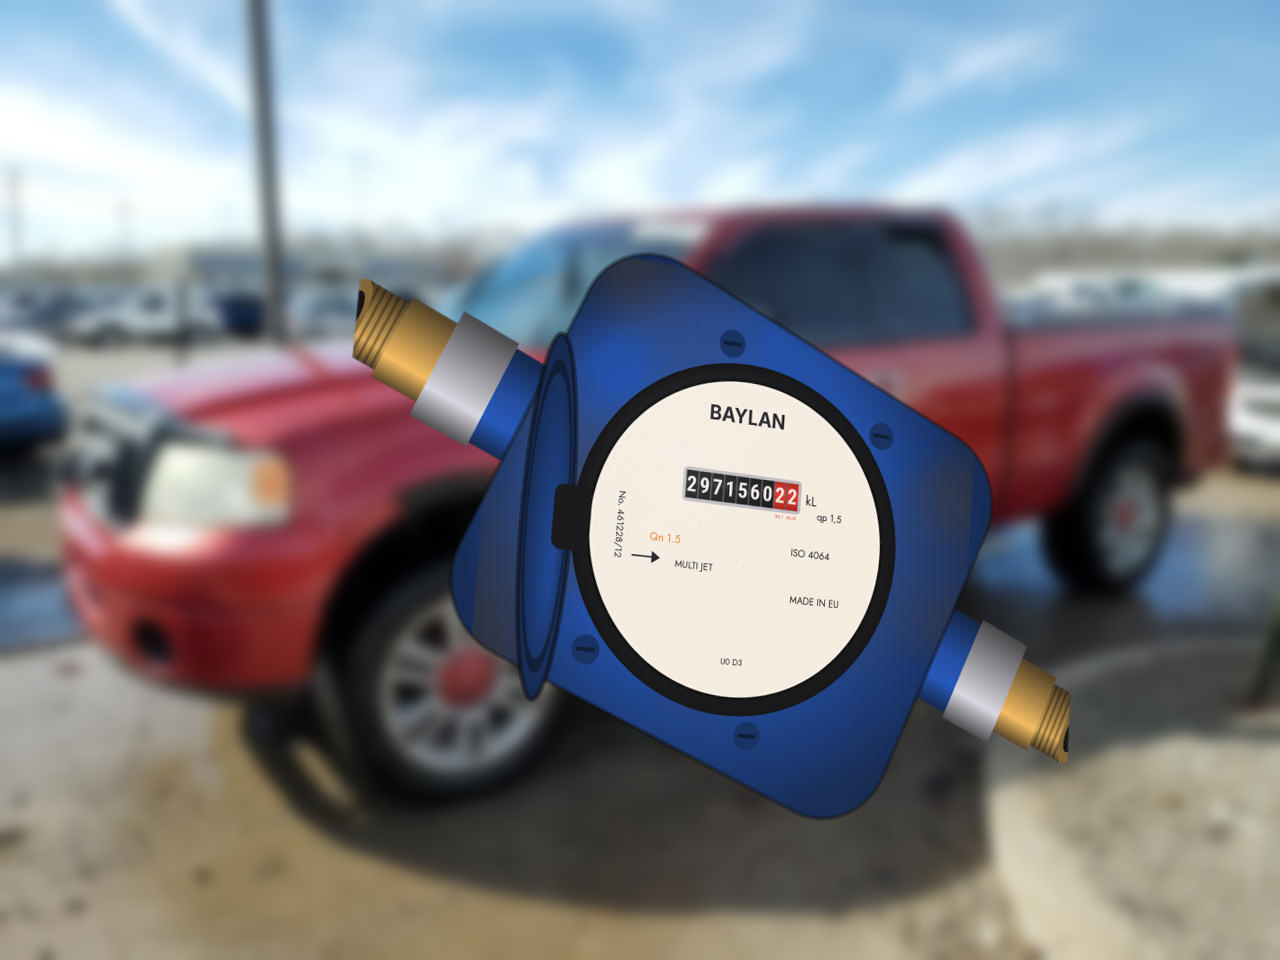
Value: 2971560.22 kL
